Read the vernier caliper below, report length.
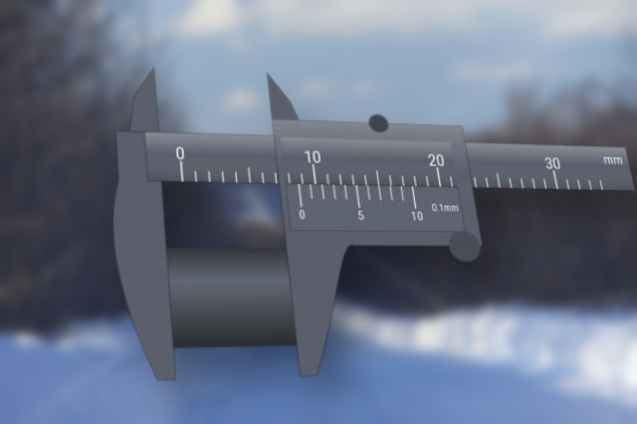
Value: 8.7 mm
